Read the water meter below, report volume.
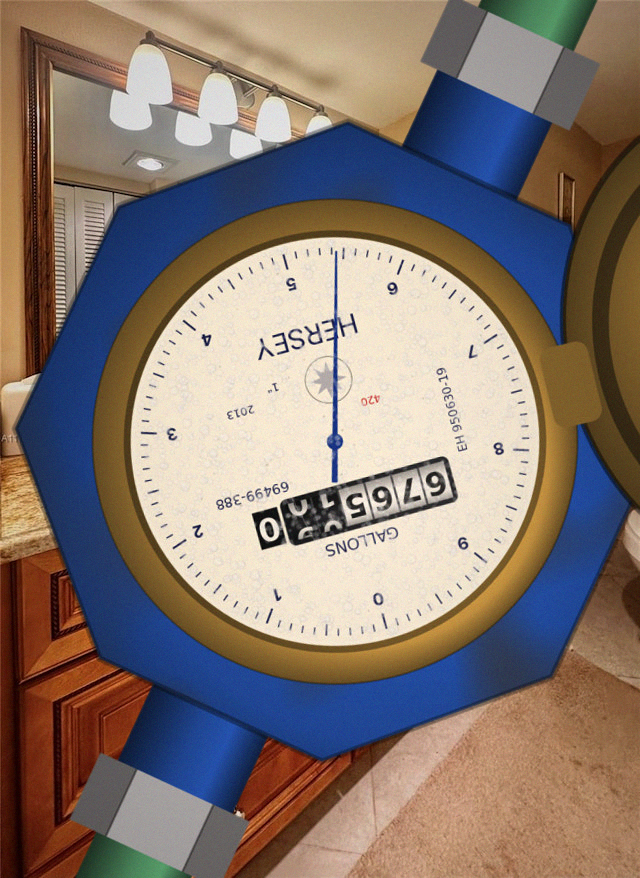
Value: 6765095.4 gal
